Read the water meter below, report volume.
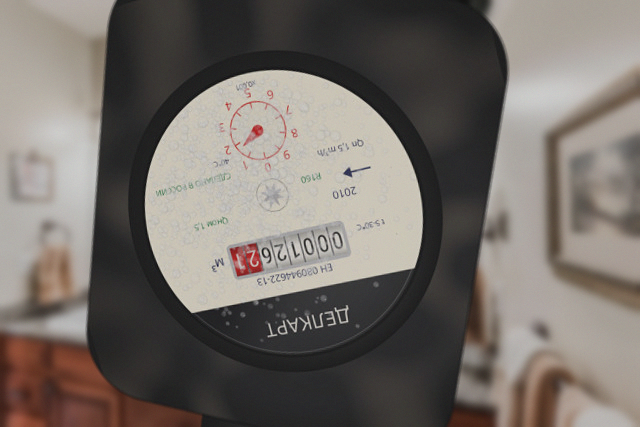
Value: 126.211 m³
